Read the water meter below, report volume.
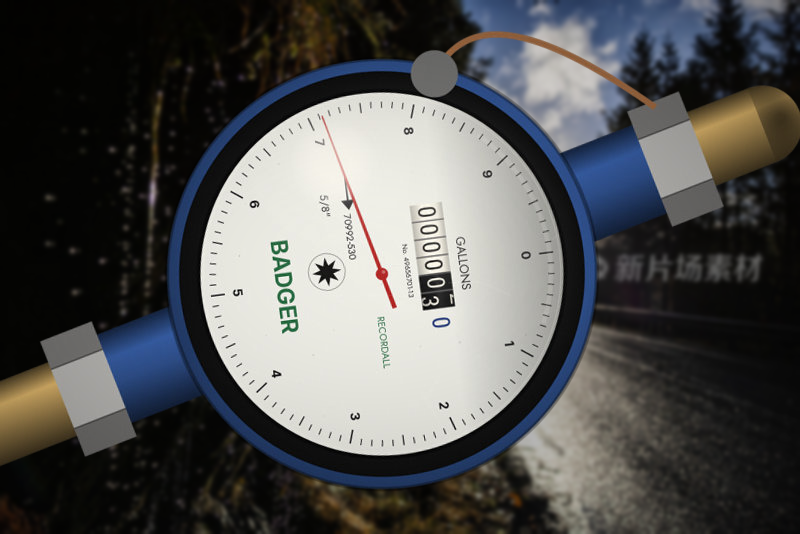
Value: 27.1 gal
